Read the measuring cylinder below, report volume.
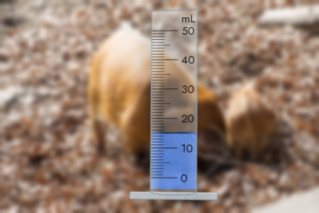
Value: 15 mL
